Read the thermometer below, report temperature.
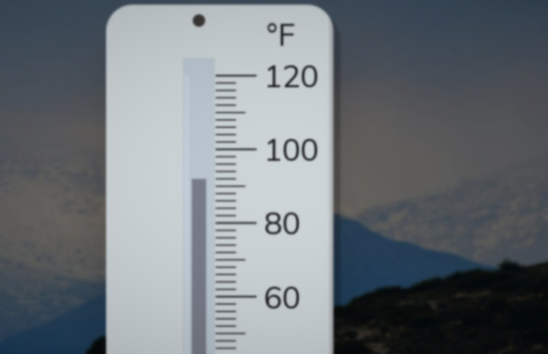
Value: 92 °F
